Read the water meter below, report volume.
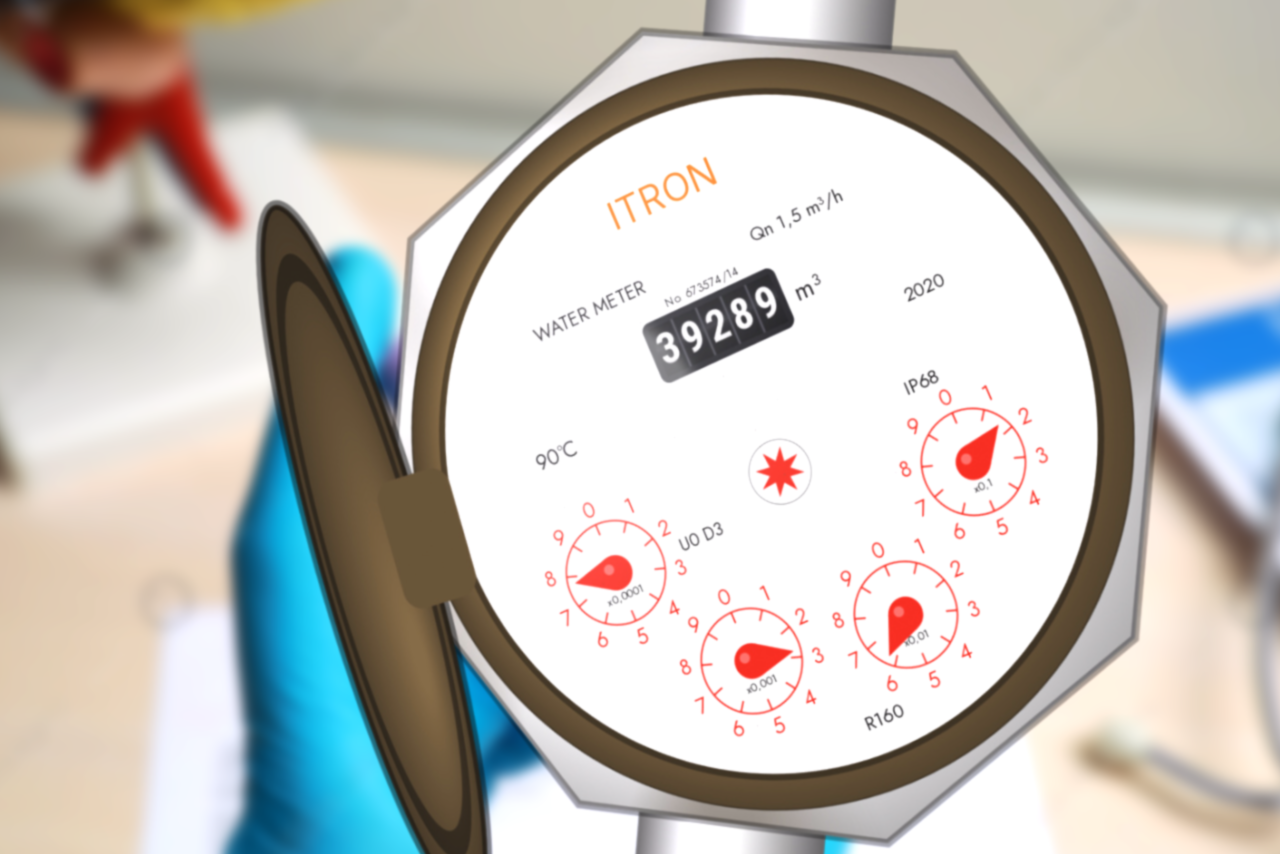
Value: 39289.1627 m³
